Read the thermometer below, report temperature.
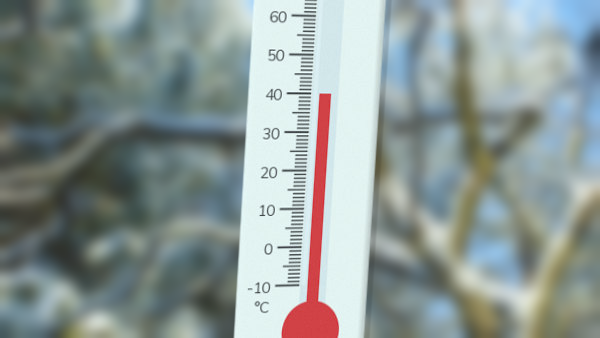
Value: 40 °C
